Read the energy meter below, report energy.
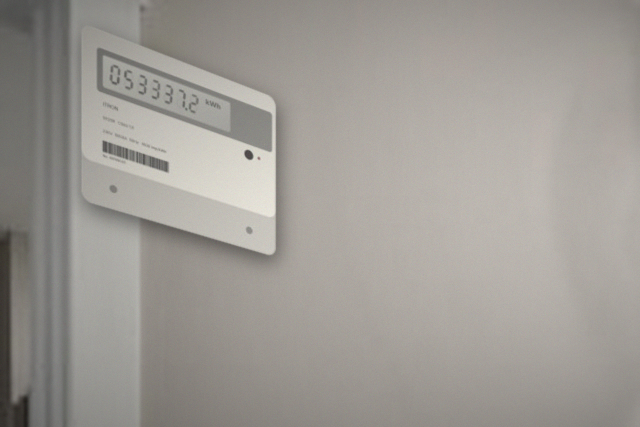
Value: 53337.2 kWh
